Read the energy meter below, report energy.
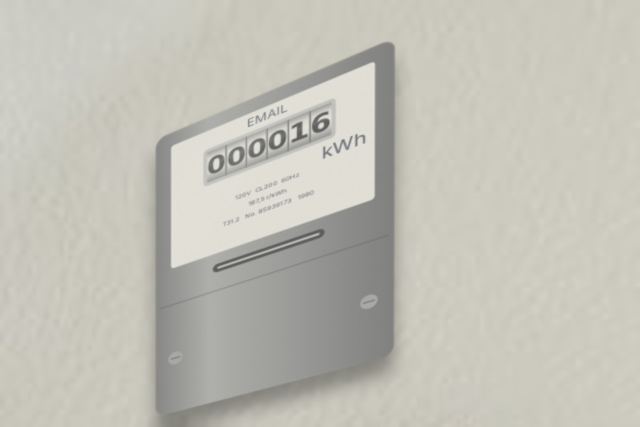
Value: 16 kWh
